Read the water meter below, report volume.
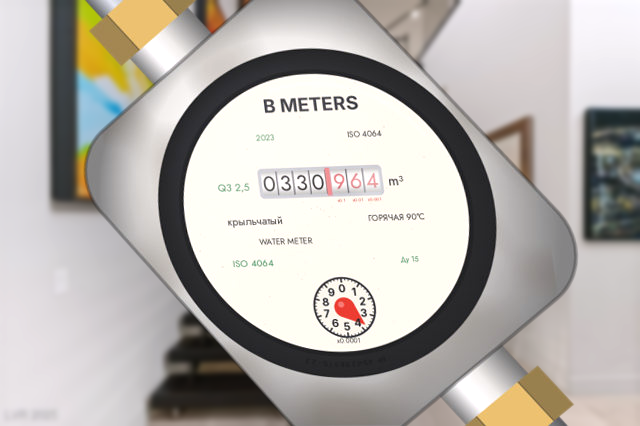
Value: 330.9643 m³
